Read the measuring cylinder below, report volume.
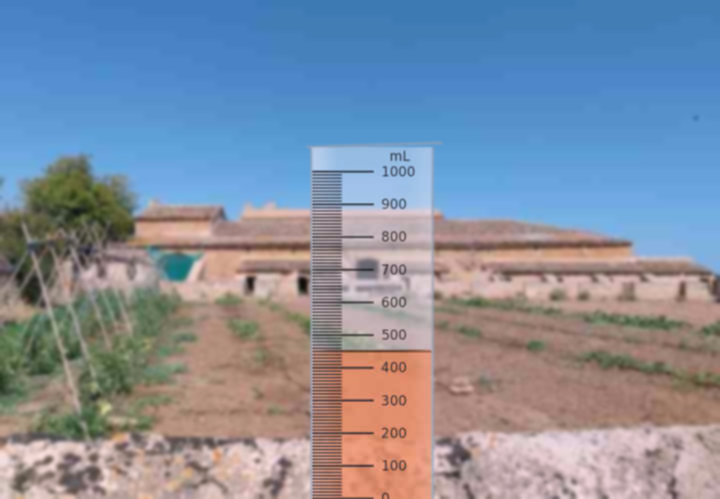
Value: 450 mL
